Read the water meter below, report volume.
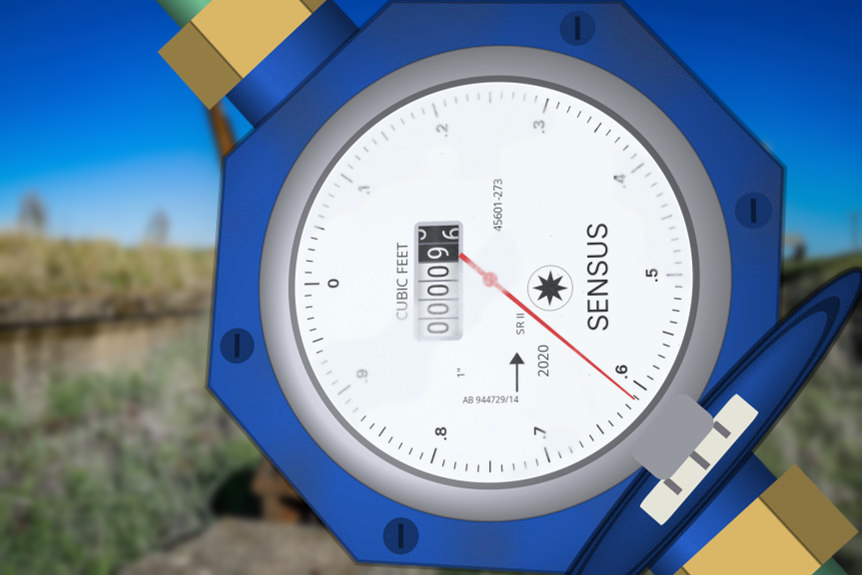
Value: 95.61 ft³
